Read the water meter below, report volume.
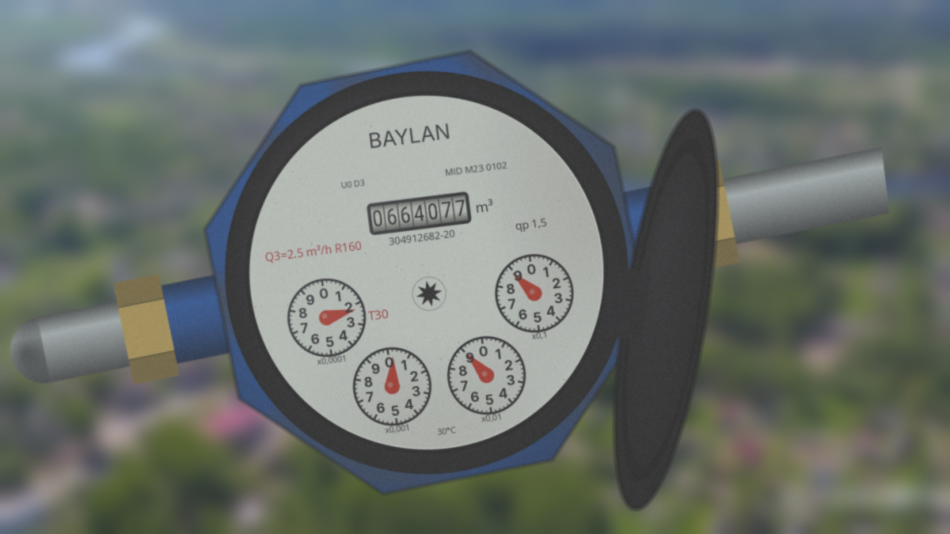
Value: 664077.8902 m³
